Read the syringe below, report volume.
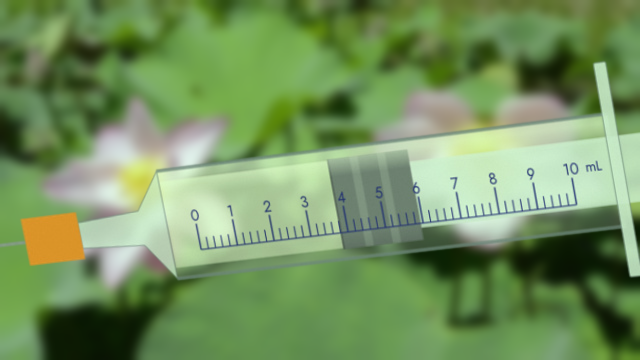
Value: 3.8 mL
